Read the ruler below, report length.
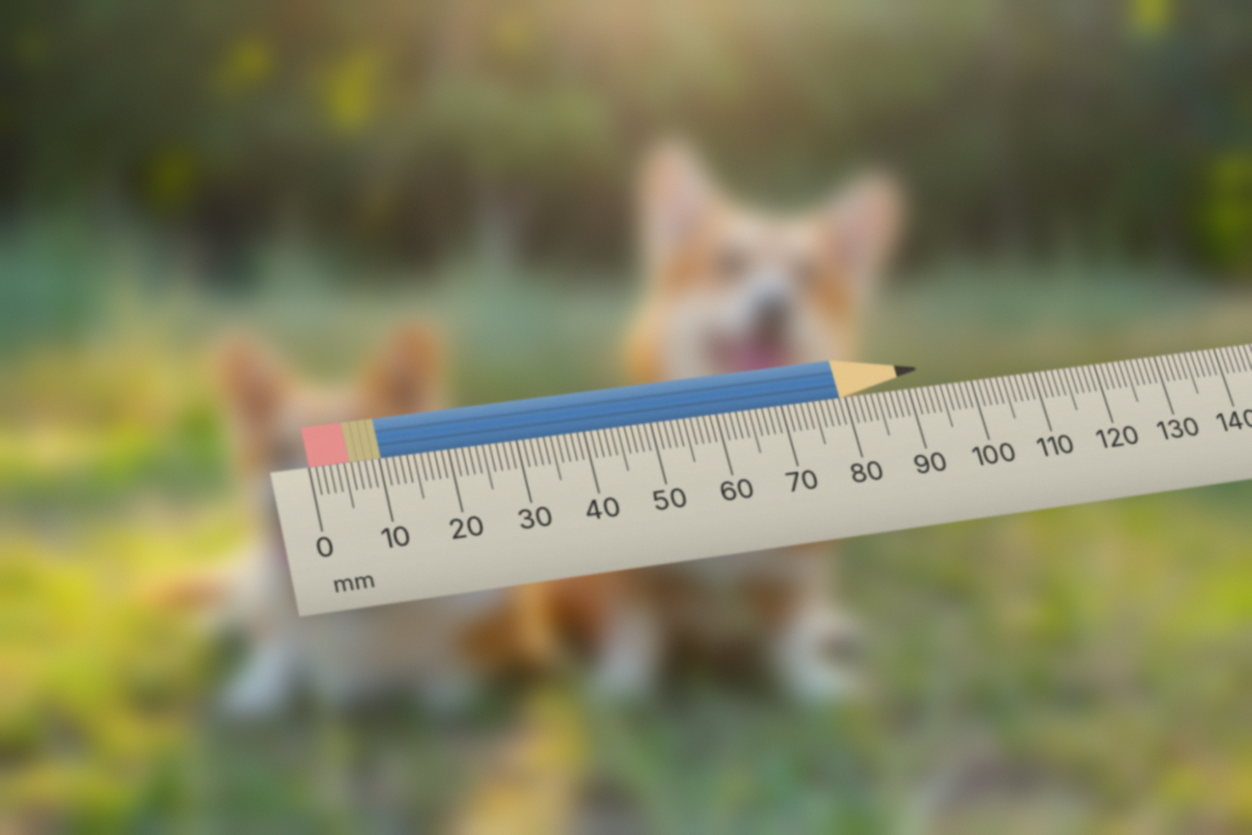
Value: 92 mm
